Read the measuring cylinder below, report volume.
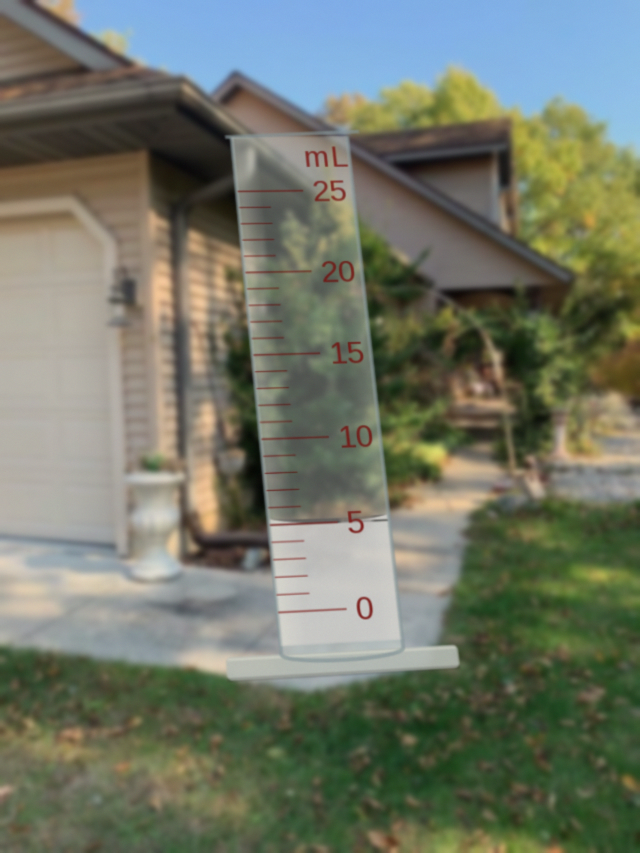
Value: 5 mL
